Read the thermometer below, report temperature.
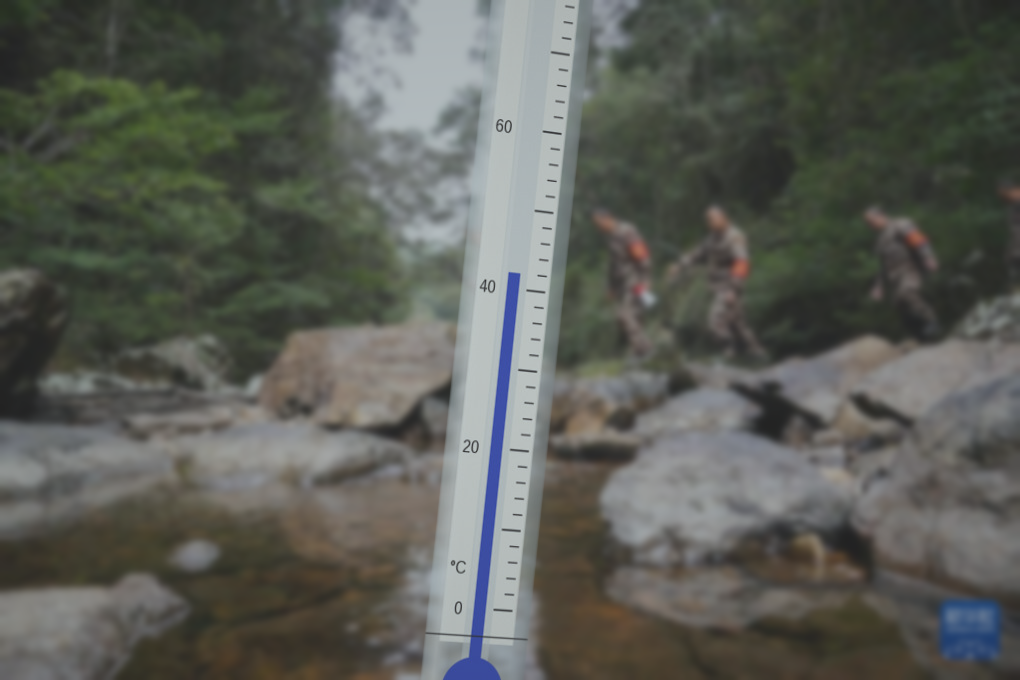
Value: 42 °C
